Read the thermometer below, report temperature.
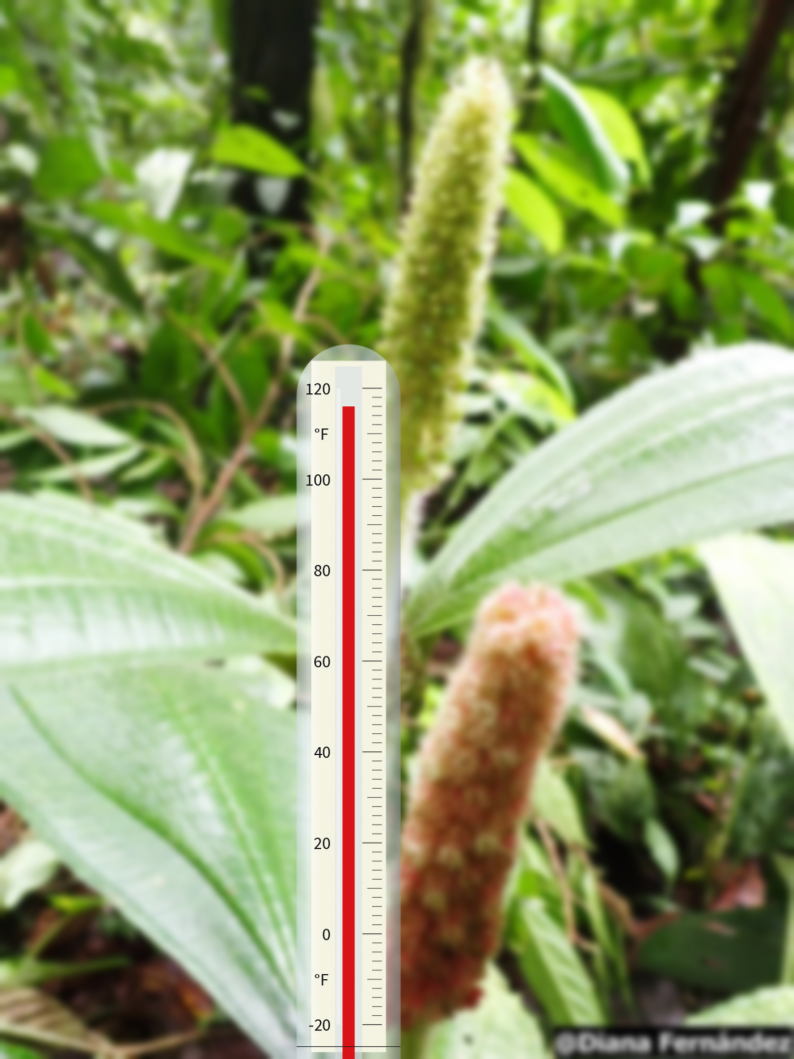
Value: 116 °F
